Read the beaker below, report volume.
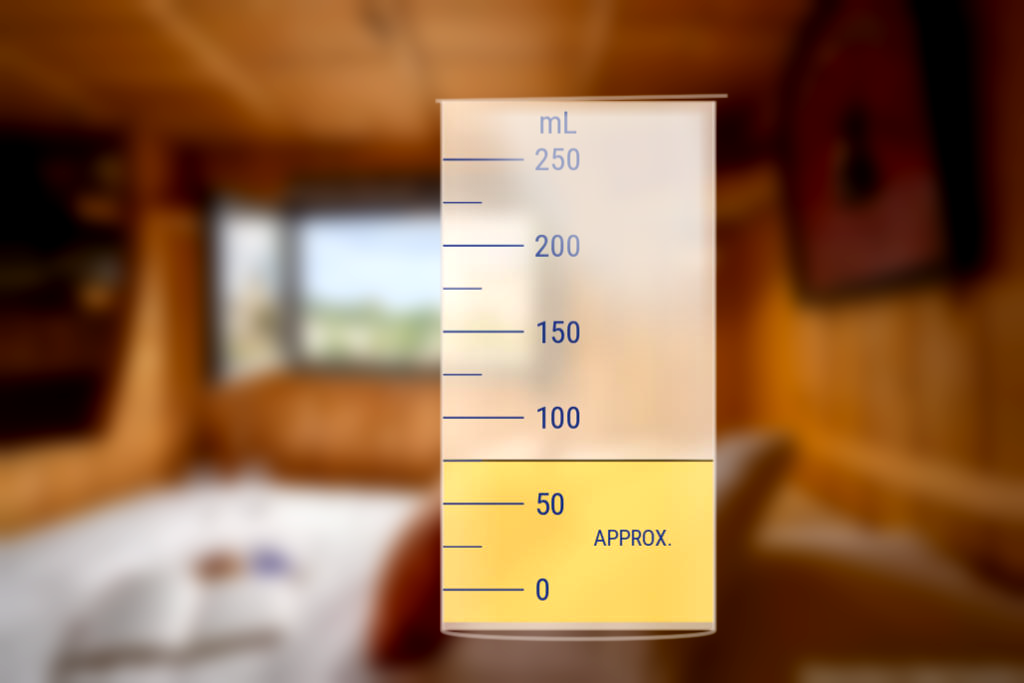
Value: 75 mL
